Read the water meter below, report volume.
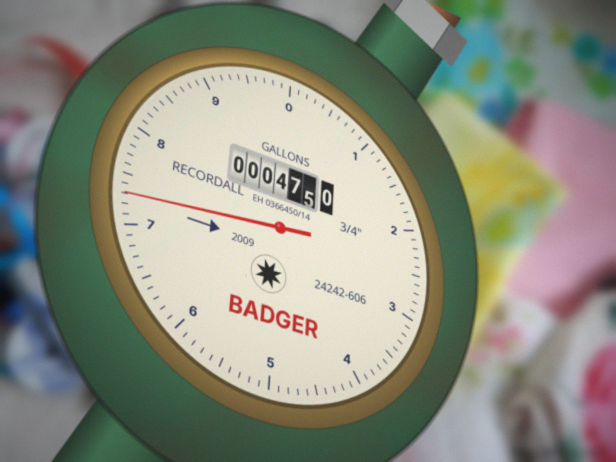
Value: 4747.3 gal
